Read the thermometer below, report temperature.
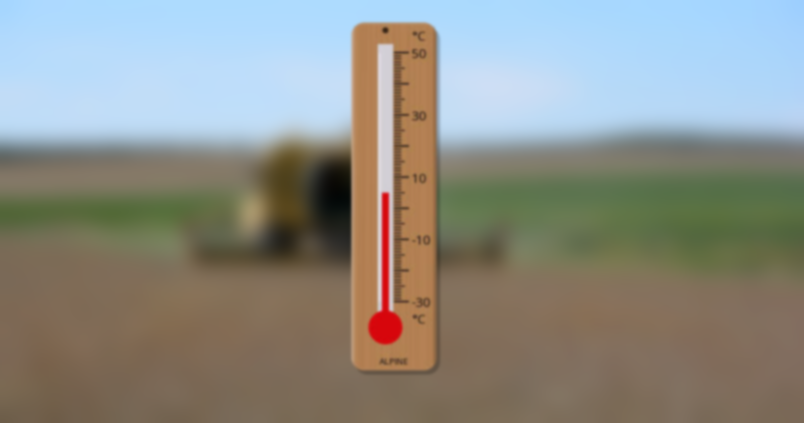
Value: 5 °C
